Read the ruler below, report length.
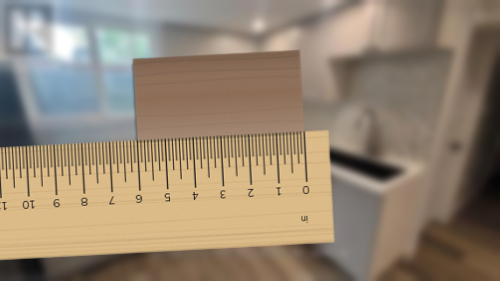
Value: 6 in
